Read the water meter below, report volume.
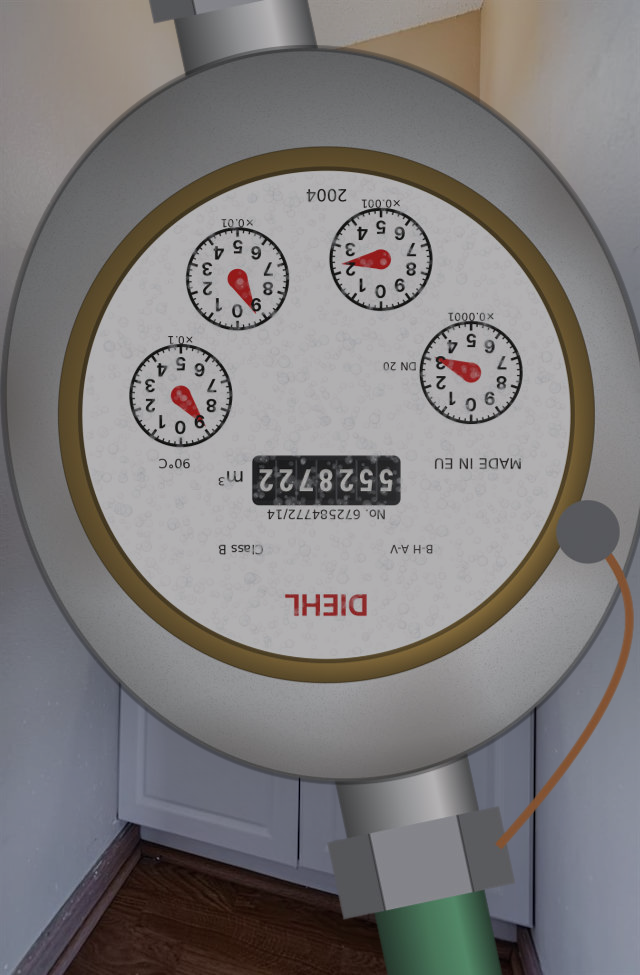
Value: 5528722.8923 m³
